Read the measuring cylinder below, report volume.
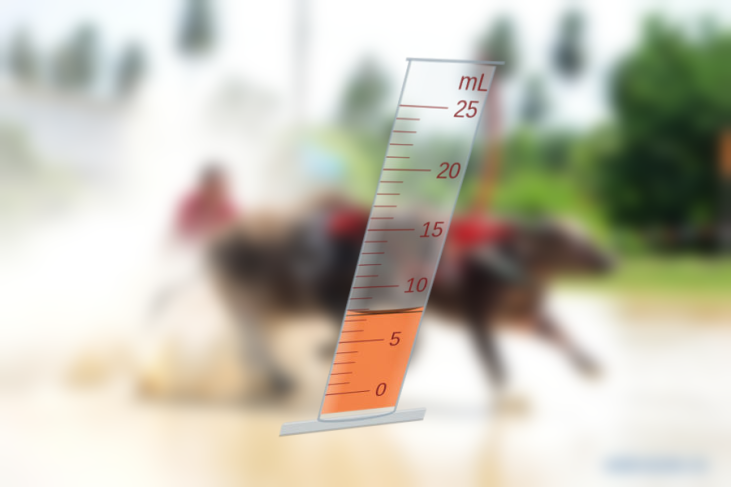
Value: 7.5 mL
